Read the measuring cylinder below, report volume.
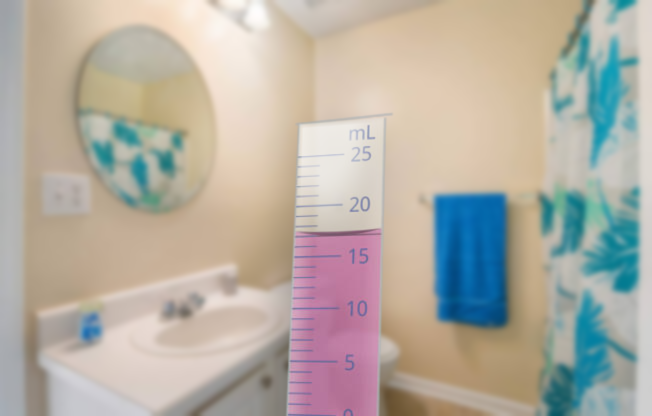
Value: 17 mL
